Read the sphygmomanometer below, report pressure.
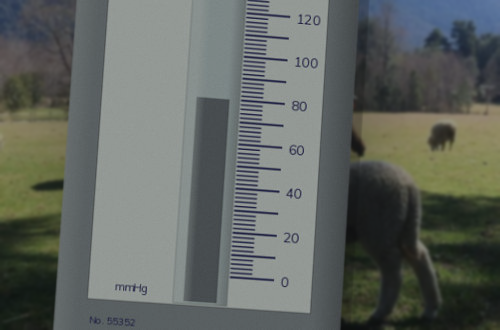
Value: 80 mmHg
